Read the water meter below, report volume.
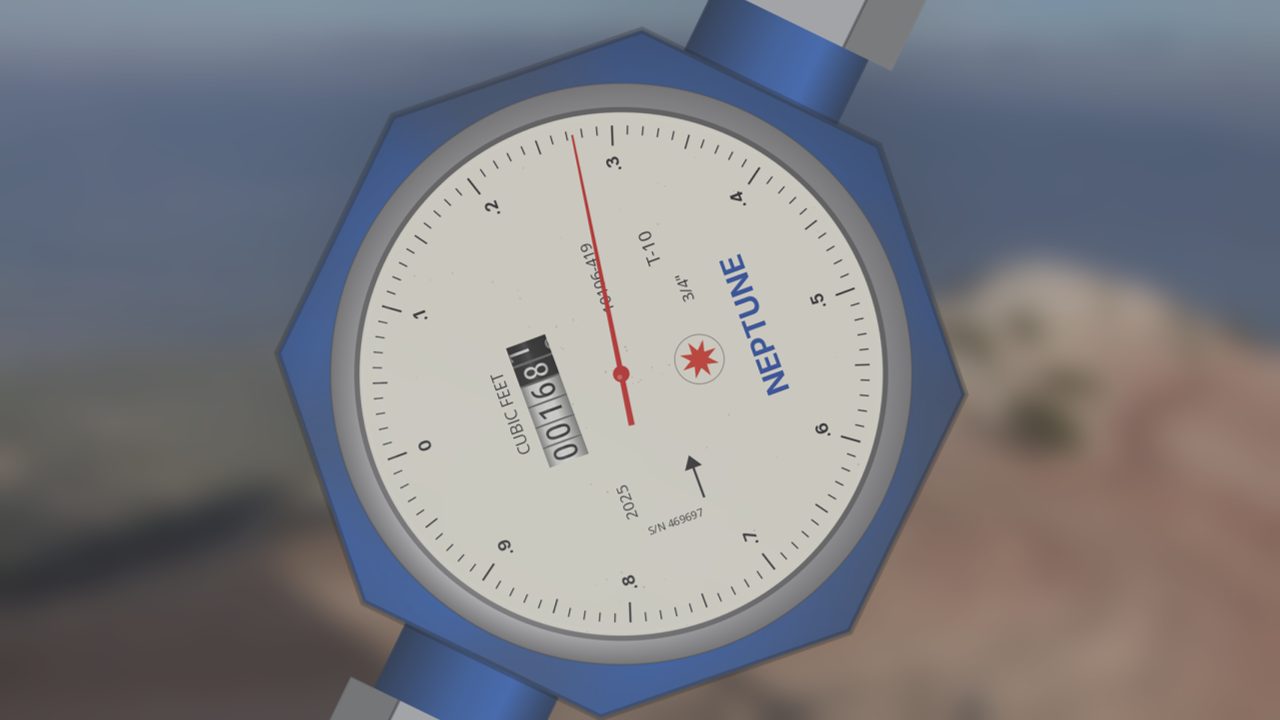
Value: 1681.27 ft³
